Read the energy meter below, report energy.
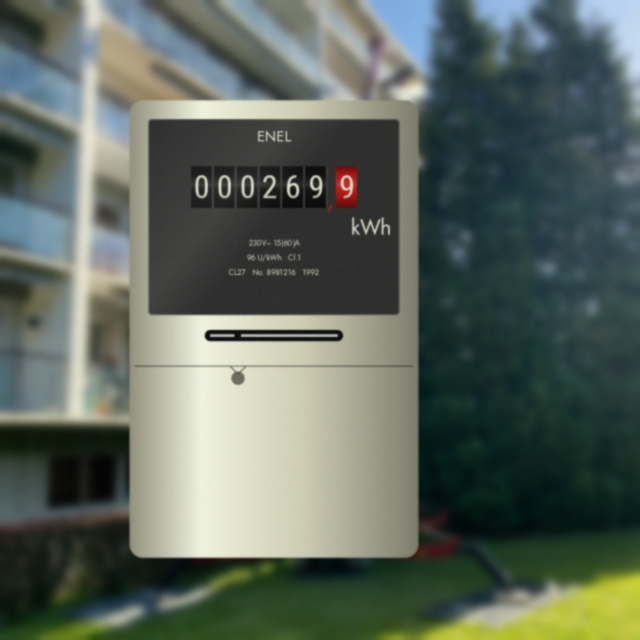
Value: 269.9 kWh
